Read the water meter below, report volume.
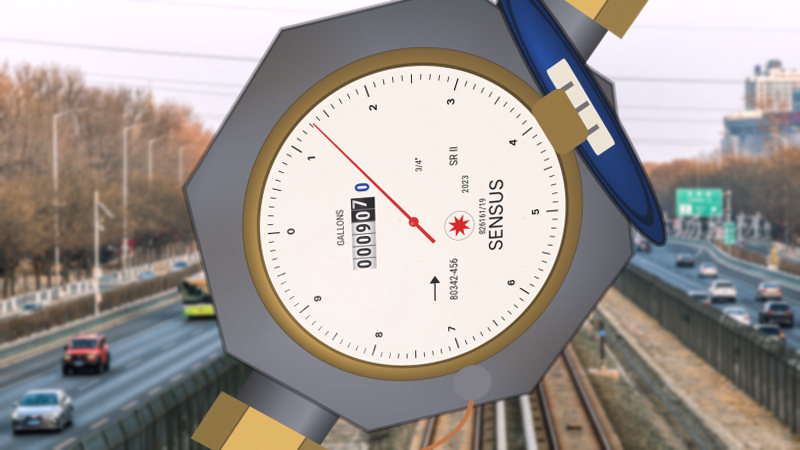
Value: 9071.3 gal
